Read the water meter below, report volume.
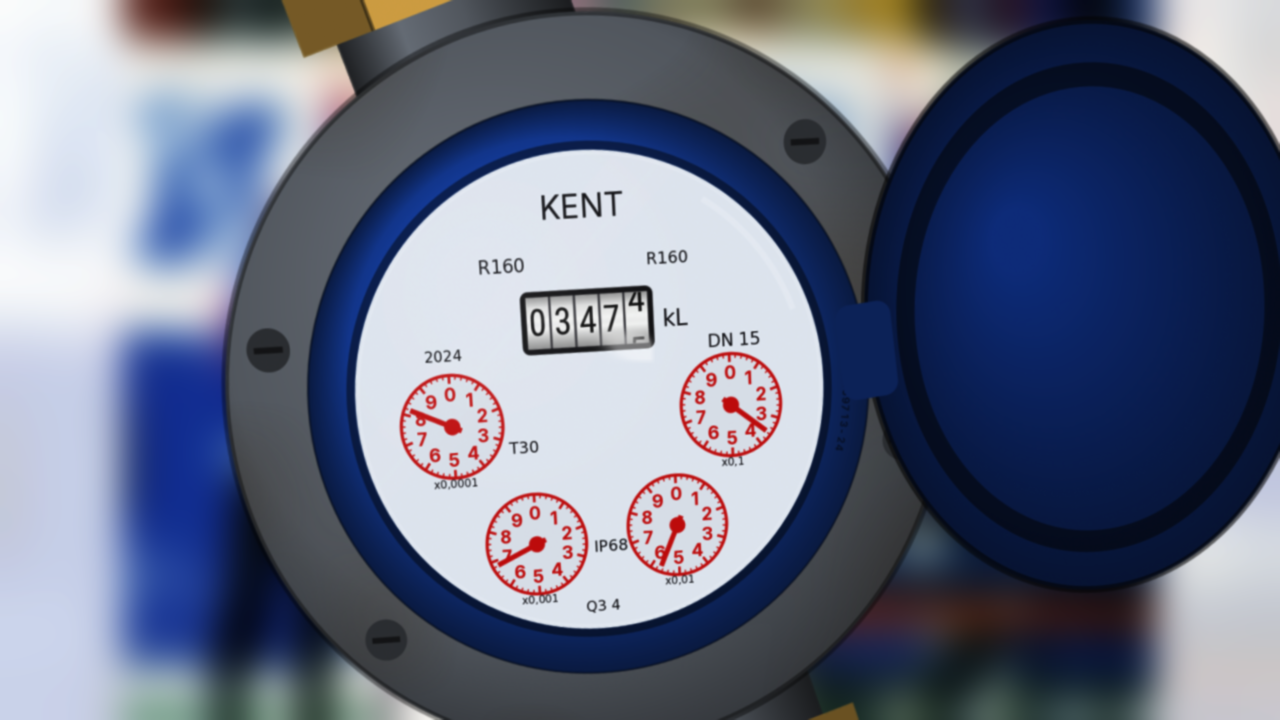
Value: 3474.3568 kL
